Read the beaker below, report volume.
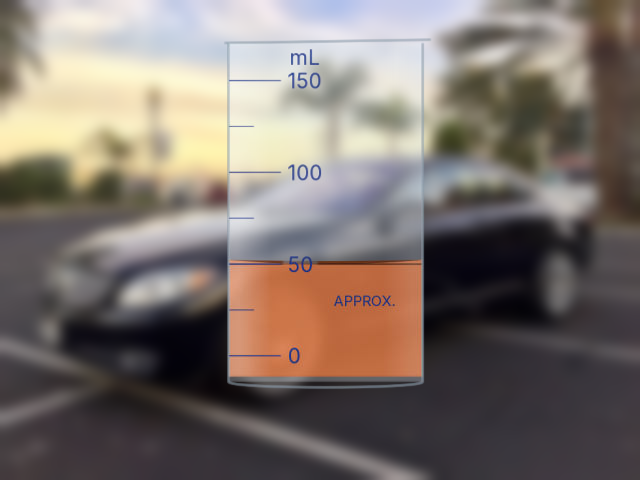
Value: 50 mL
